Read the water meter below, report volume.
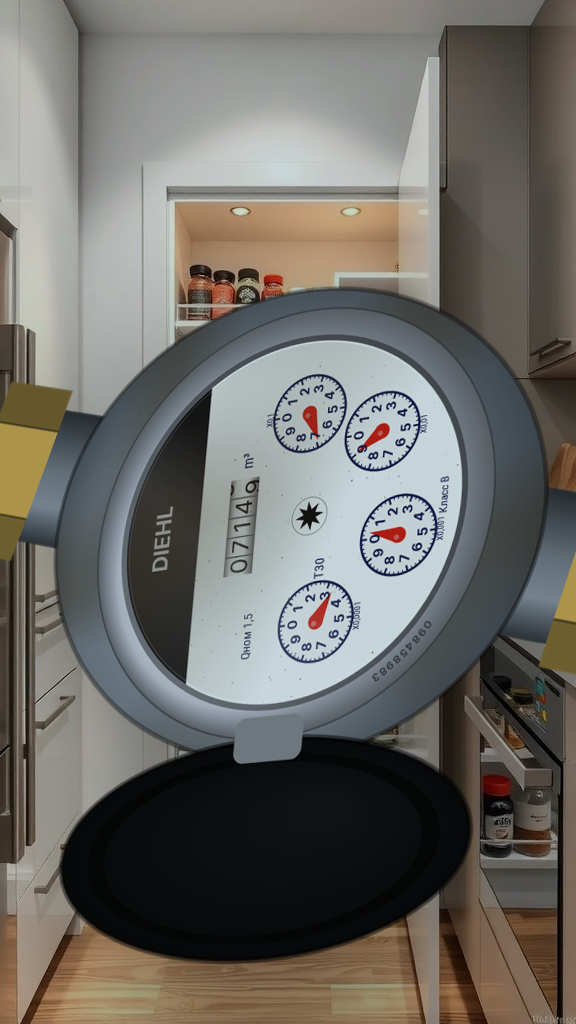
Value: 7148.6903 m³
